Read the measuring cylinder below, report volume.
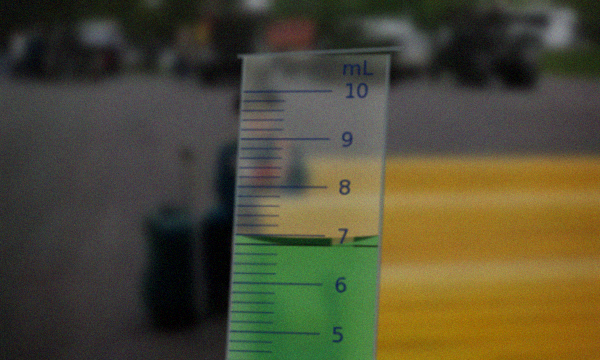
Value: 6.8 mL
